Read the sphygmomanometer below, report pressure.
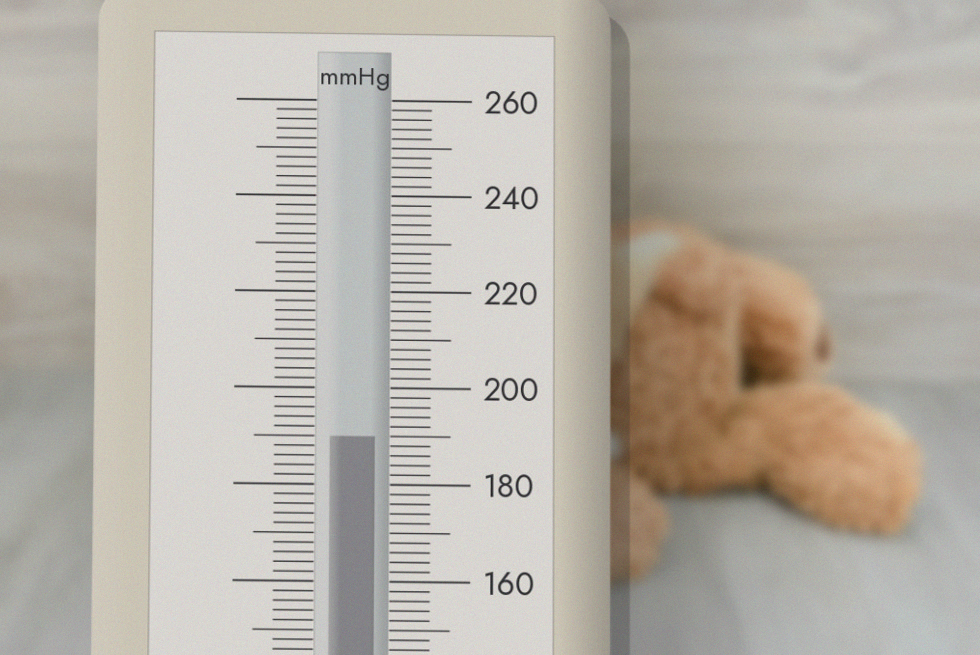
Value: 190 mmHg
